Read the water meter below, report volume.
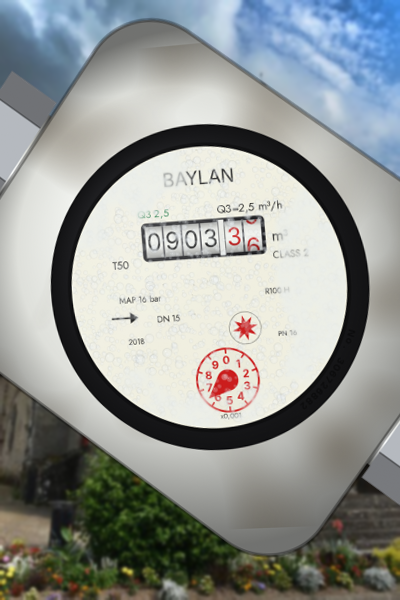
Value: 903.356 m³
